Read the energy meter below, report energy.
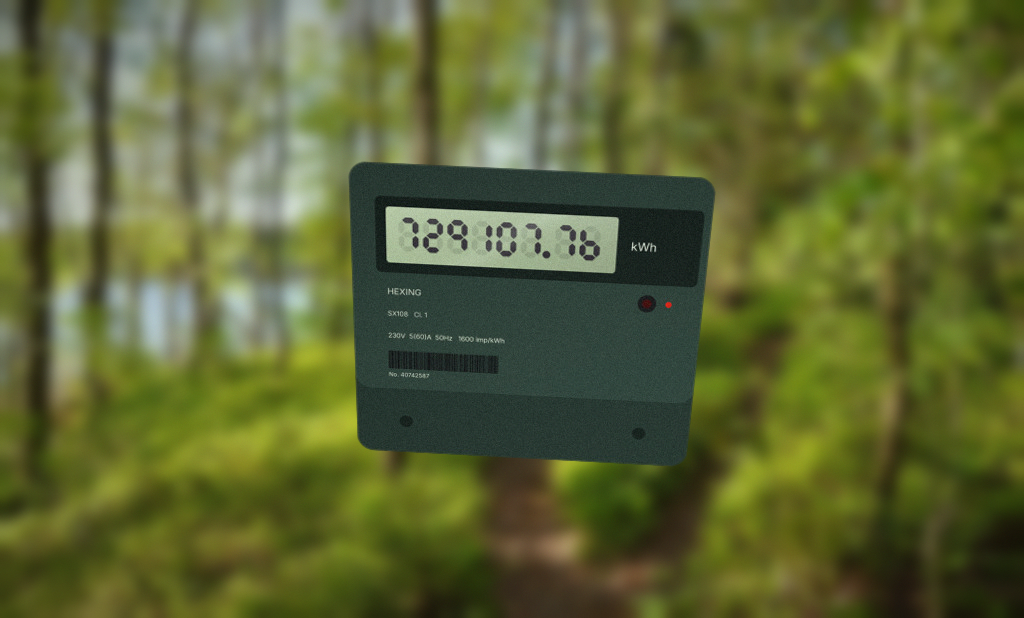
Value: 729107.76 kWh
